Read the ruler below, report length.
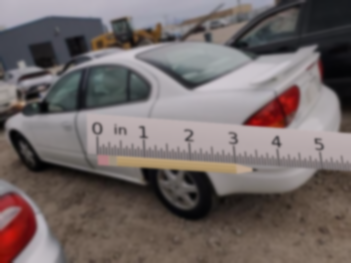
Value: 3.5 in
